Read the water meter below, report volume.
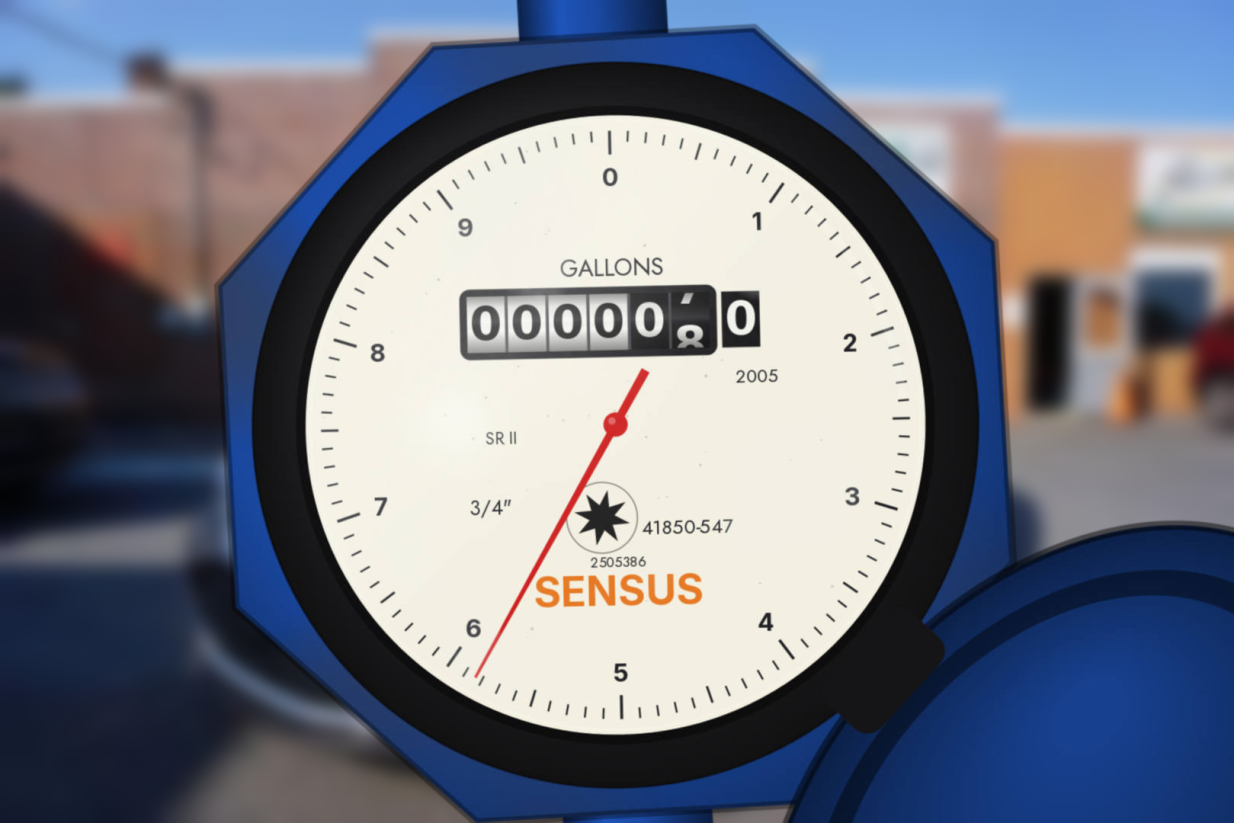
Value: 75.8 gal
